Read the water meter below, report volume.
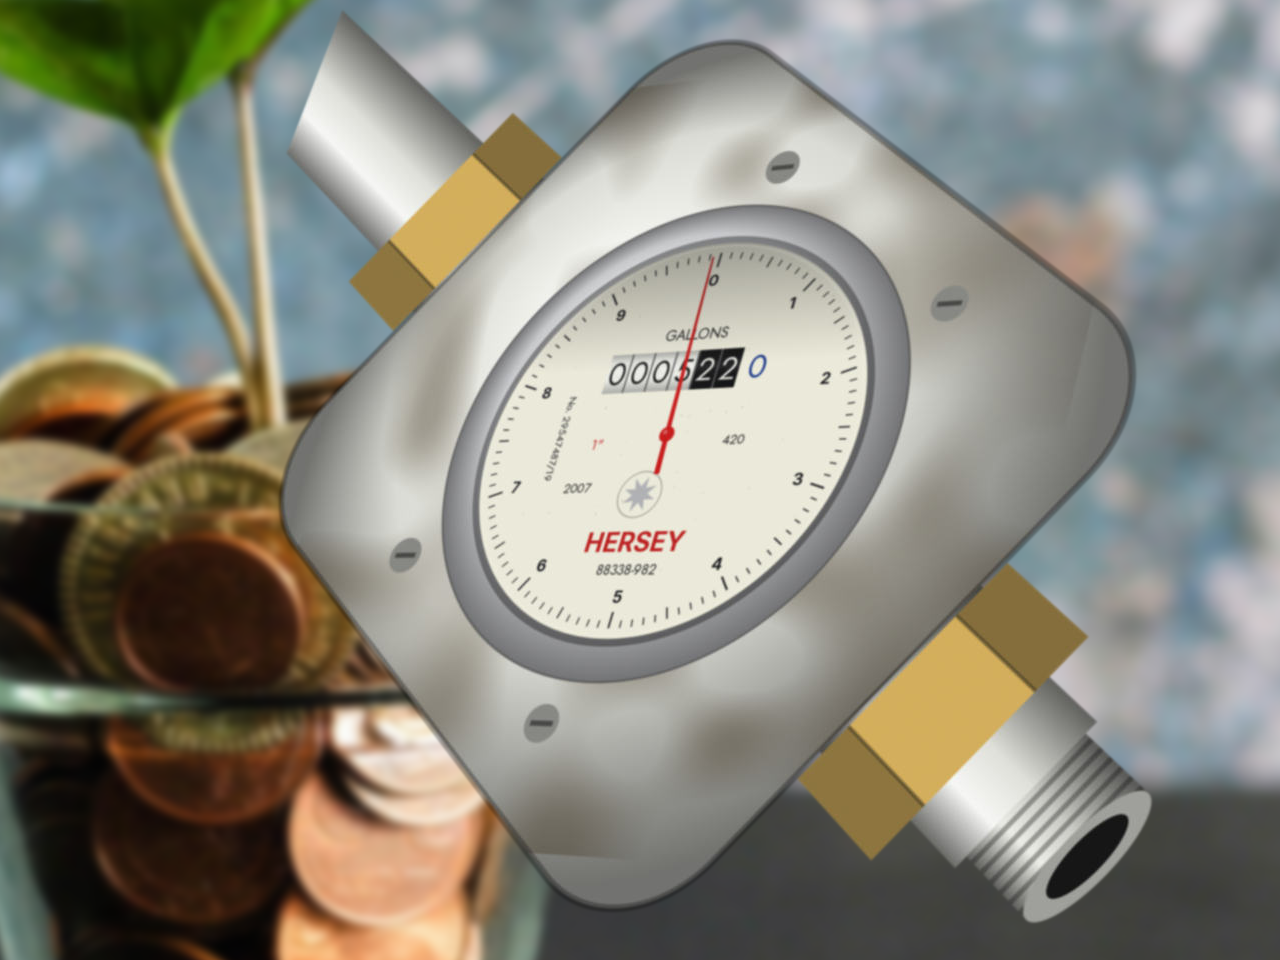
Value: 5219.9 gal
